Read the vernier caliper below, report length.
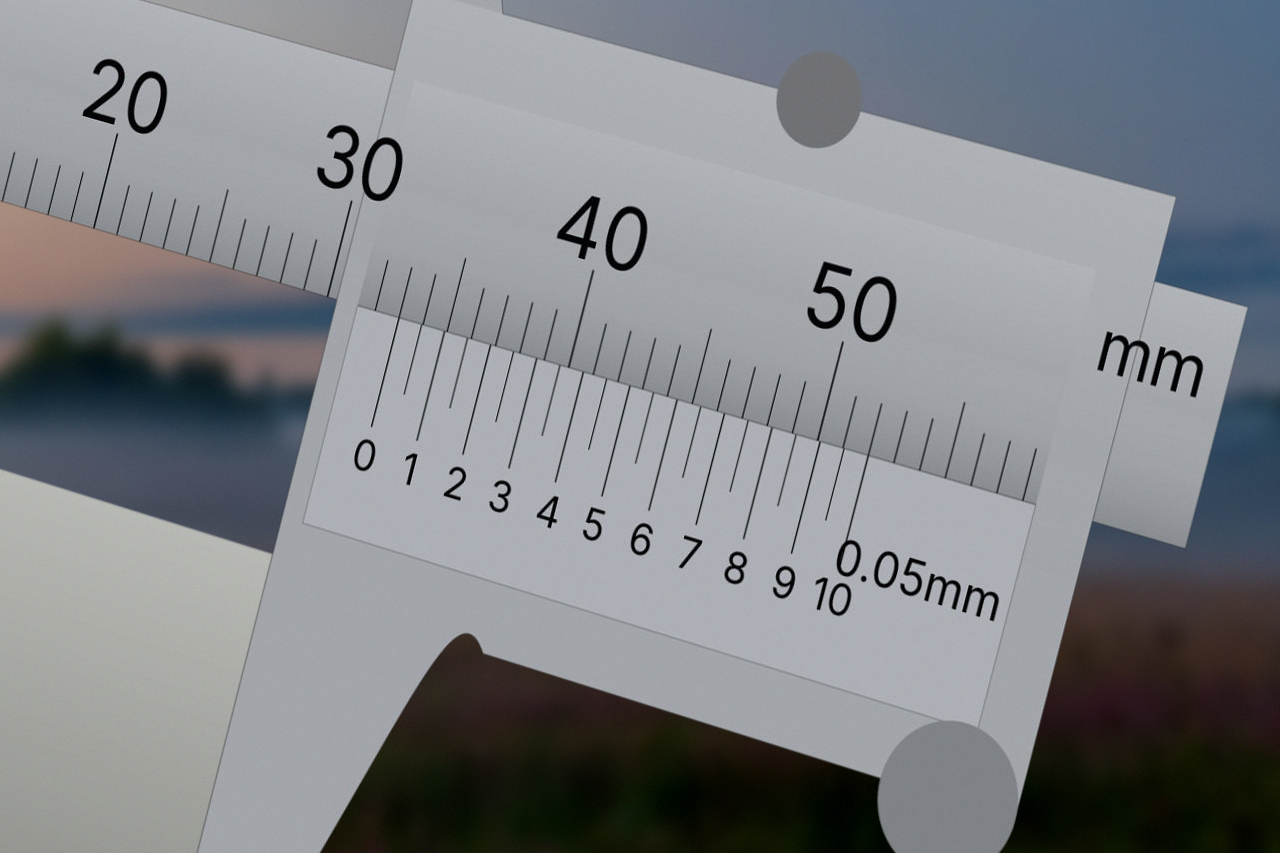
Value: 33.00 mm
